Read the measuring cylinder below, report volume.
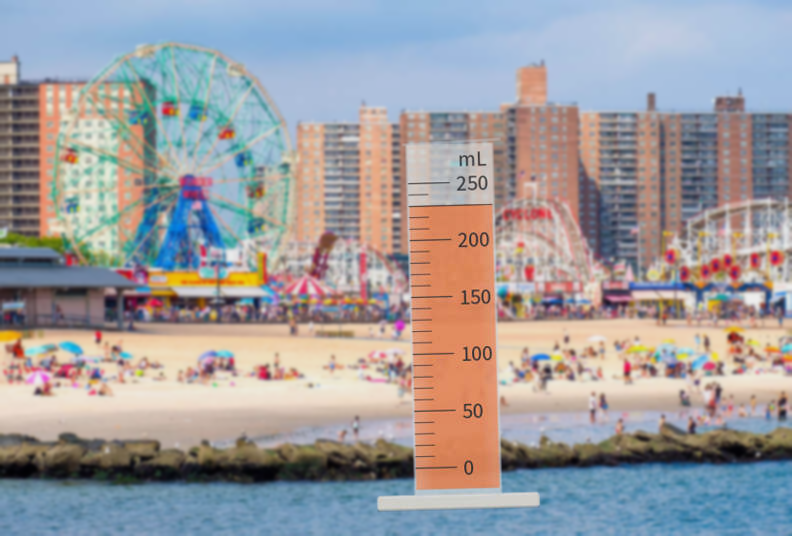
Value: 230 mL
